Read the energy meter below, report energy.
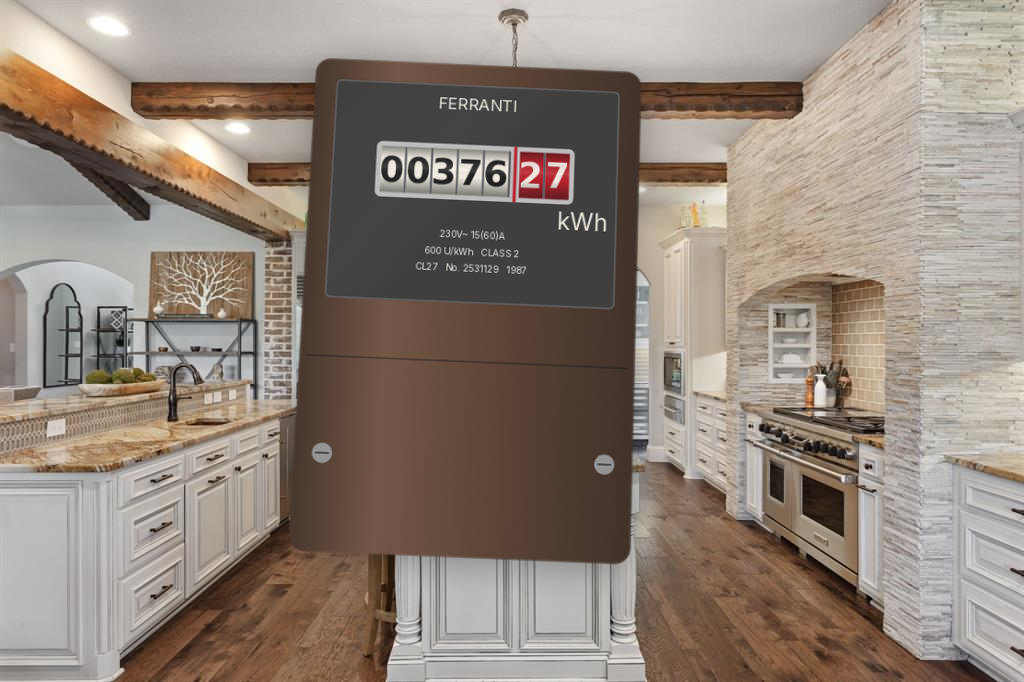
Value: 376.27 kWh
